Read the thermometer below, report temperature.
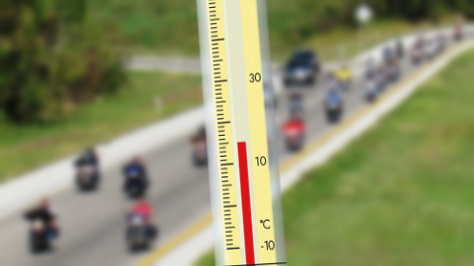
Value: 15 °C
